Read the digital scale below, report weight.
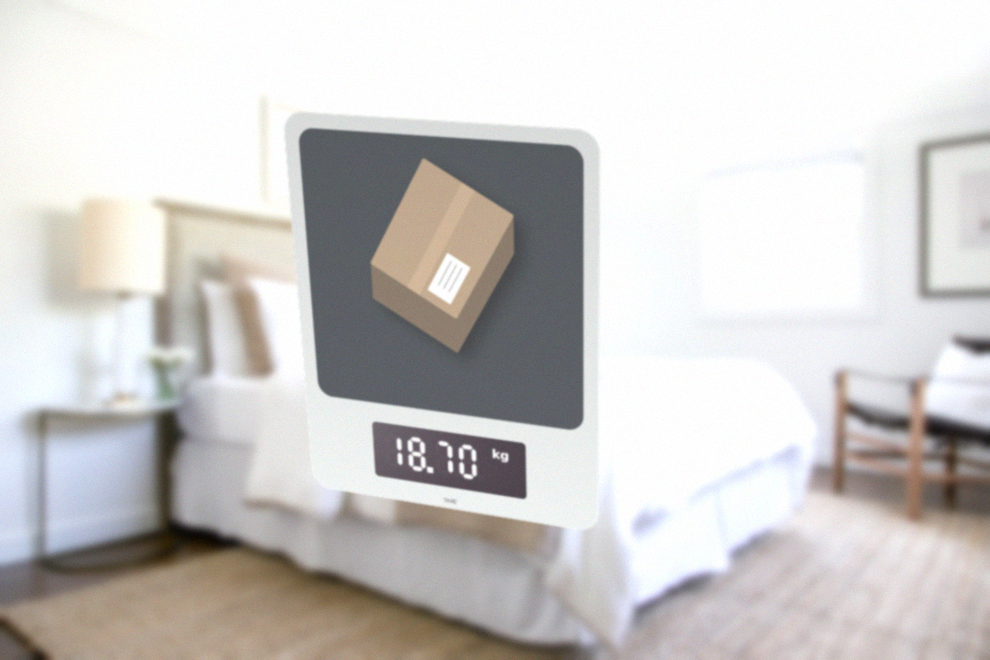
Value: 18.70 kg
